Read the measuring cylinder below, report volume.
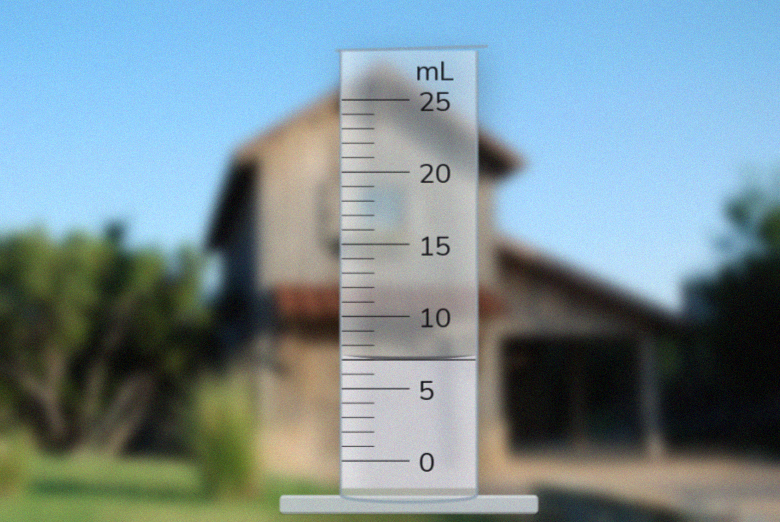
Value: 7 mL
